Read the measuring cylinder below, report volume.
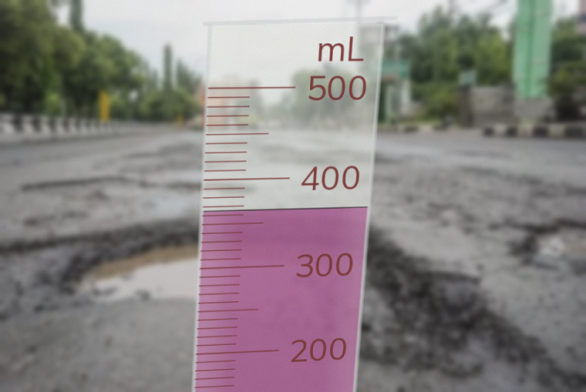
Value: 365 mL
